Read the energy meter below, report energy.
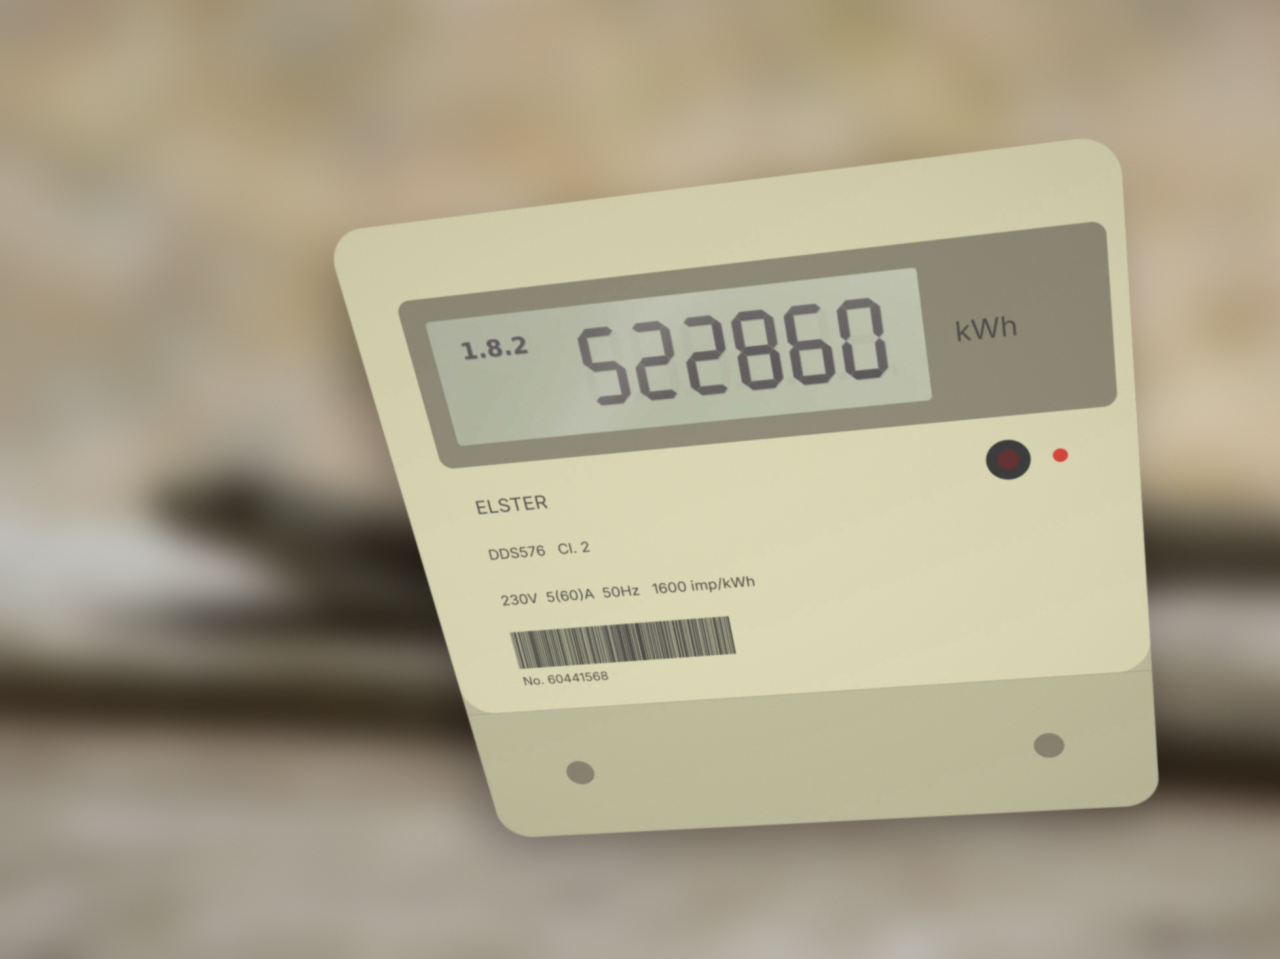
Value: 522860 kWh
